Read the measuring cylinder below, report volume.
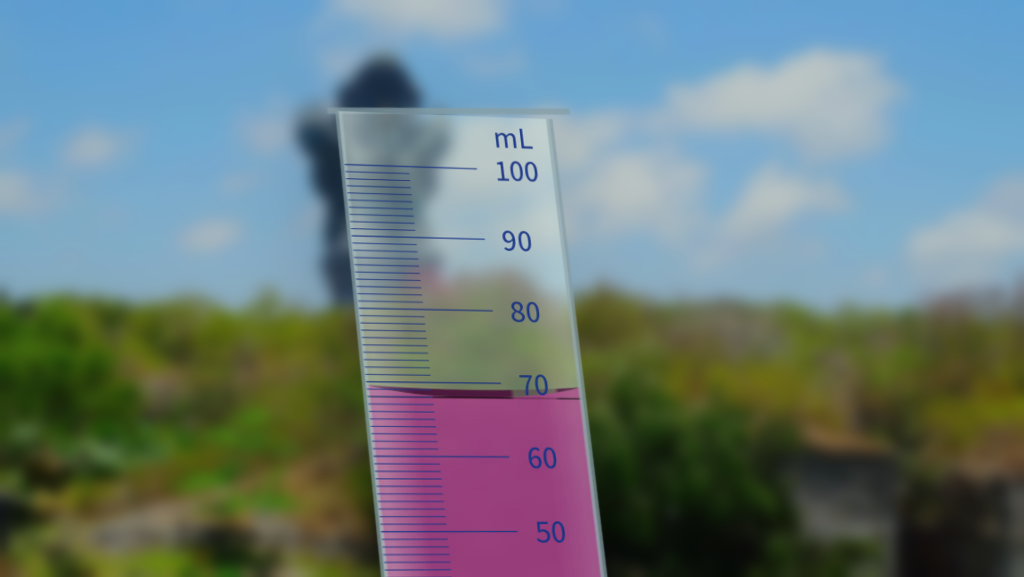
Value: 68 mL
